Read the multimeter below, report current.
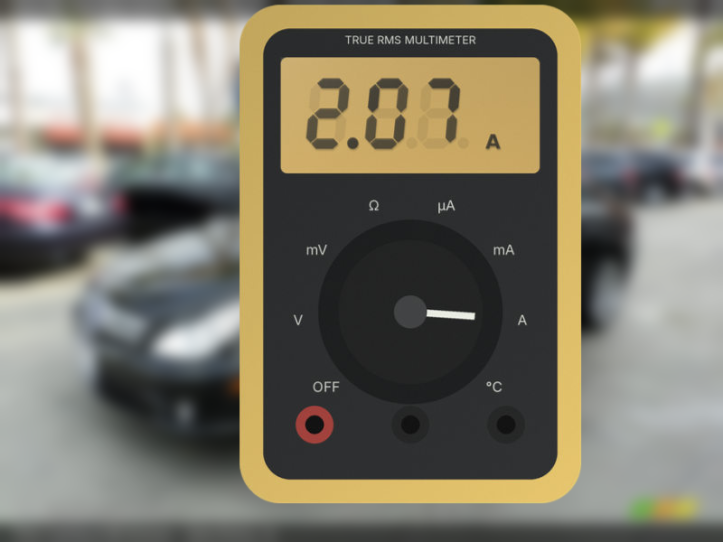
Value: 2.07 A
